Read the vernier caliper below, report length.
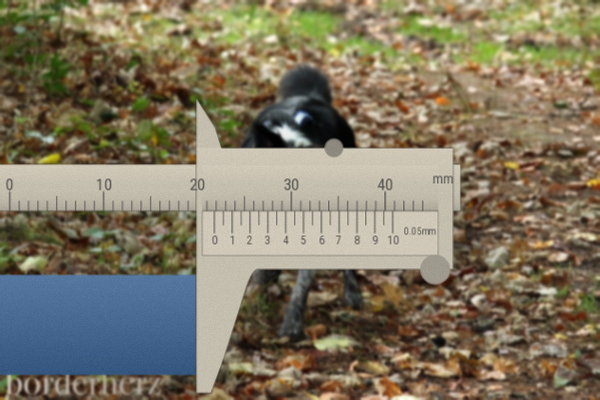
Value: 21.8 mm
